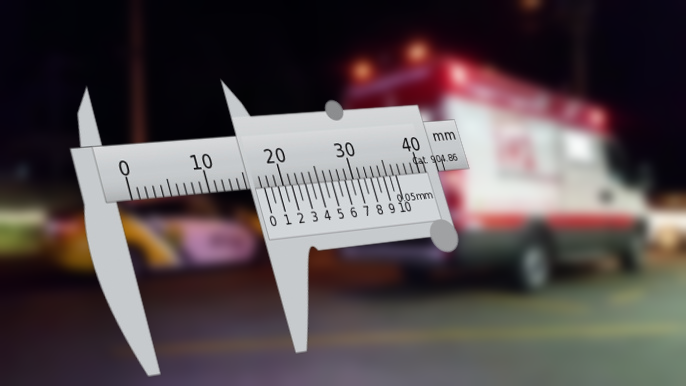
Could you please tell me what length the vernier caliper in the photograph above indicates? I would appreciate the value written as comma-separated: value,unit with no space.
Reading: 17.4,mm
